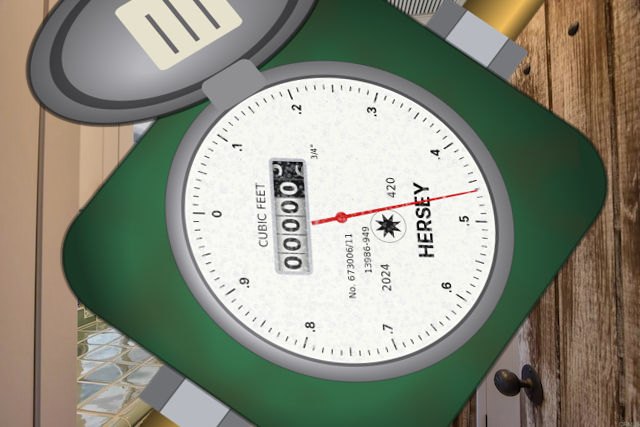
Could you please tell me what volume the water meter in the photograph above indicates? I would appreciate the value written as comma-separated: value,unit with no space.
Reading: 5.46,ft³
